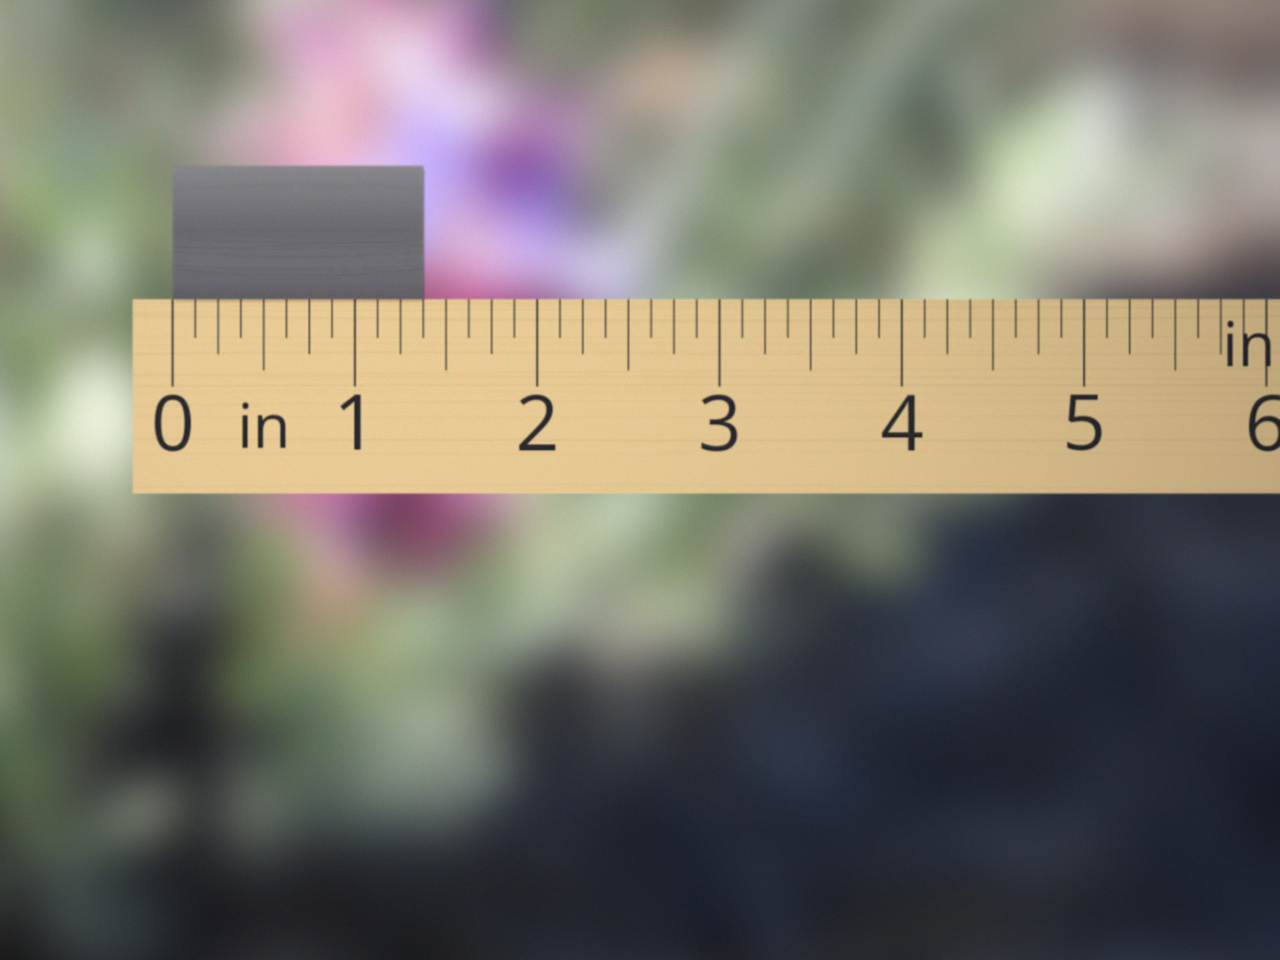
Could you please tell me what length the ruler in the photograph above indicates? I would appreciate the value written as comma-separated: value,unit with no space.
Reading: 1.375,in
